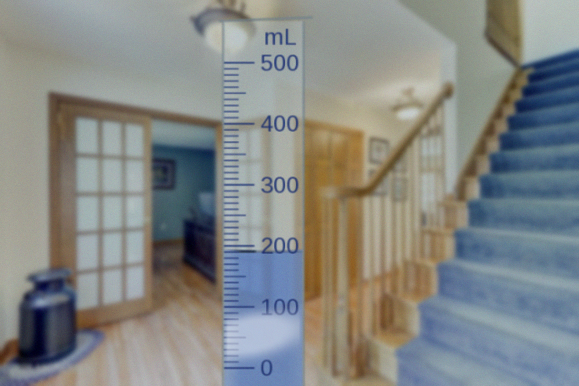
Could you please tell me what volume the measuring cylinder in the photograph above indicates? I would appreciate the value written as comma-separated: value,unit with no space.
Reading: 190,mL
